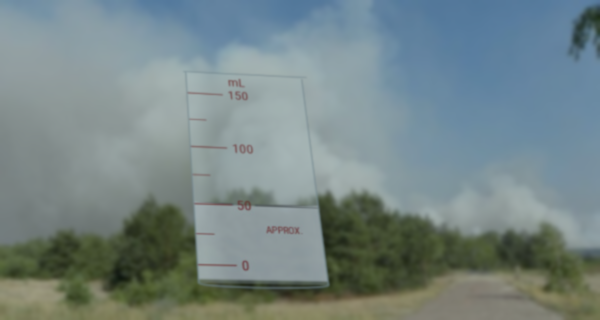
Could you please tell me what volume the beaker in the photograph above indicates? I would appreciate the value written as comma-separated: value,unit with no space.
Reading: 50,mL
